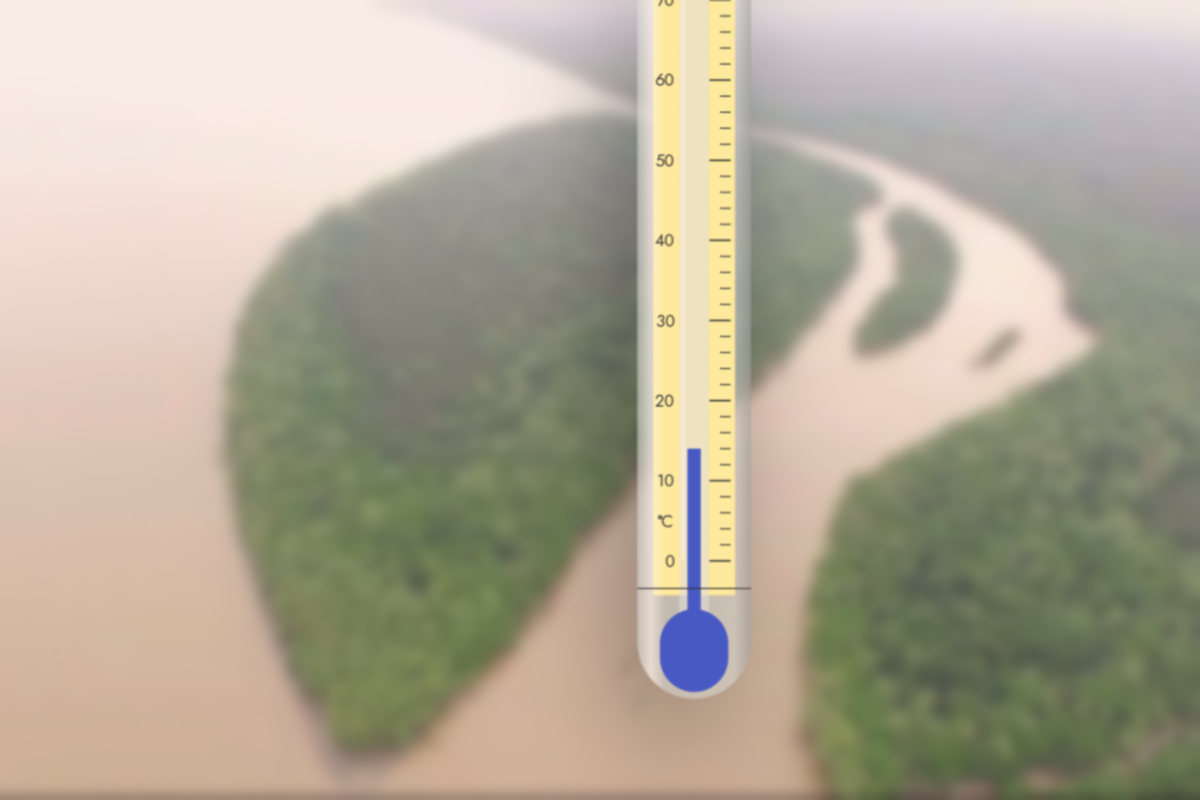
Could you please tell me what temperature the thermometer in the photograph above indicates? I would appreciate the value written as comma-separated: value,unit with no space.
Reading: 14,°C
